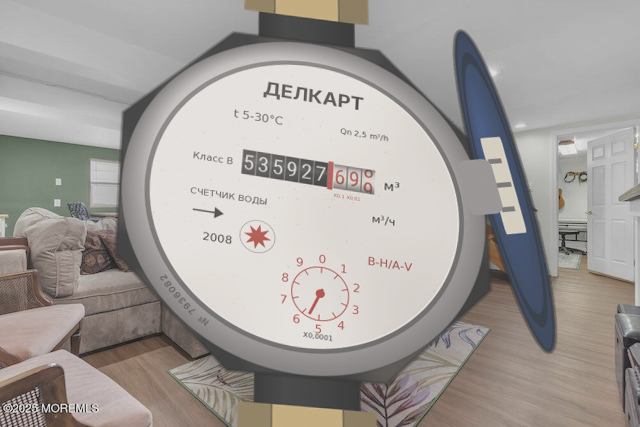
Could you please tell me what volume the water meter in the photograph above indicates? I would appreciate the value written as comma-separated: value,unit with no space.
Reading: 535927.6985,m³
